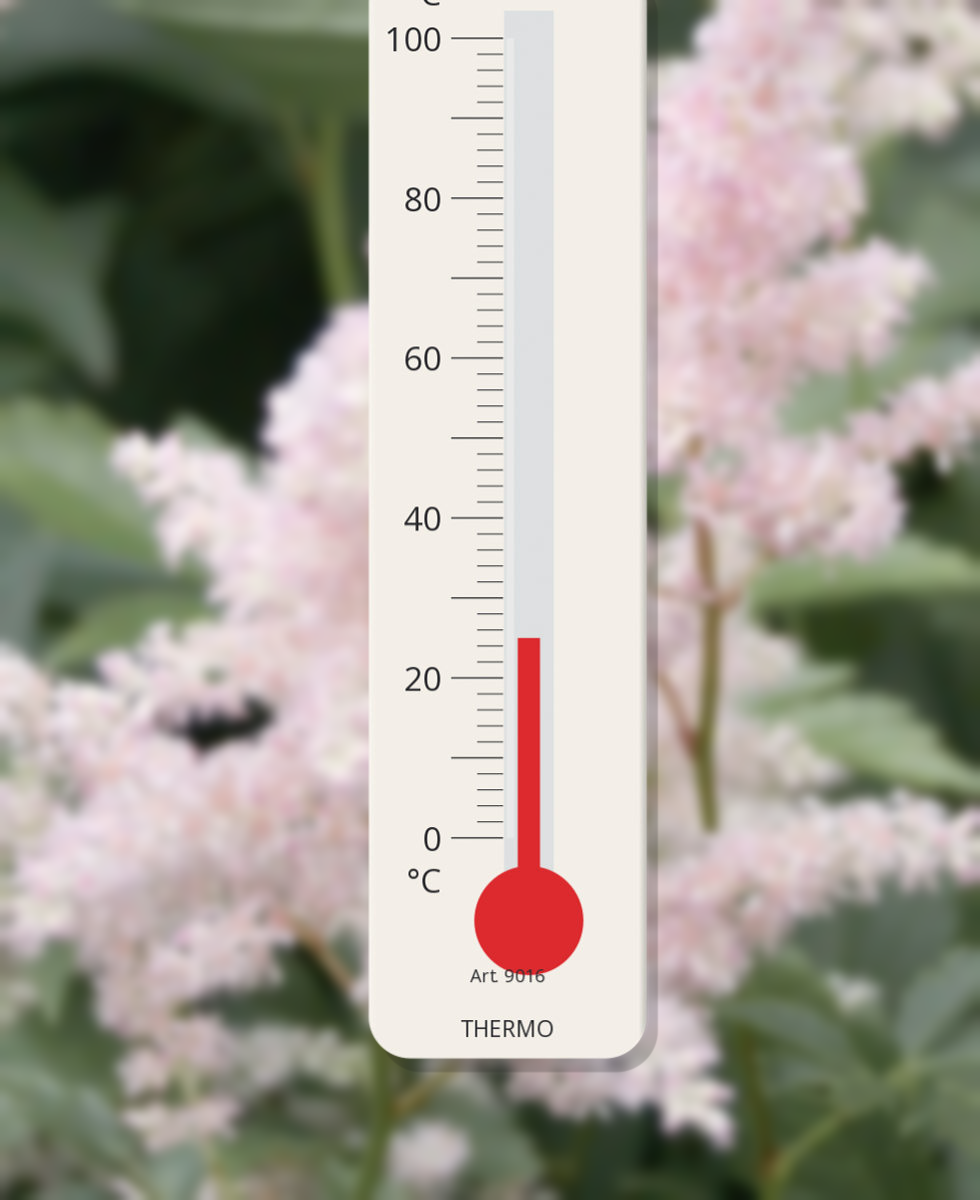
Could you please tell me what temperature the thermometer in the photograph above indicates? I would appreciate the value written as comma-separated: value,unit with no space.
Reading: 25,°C
